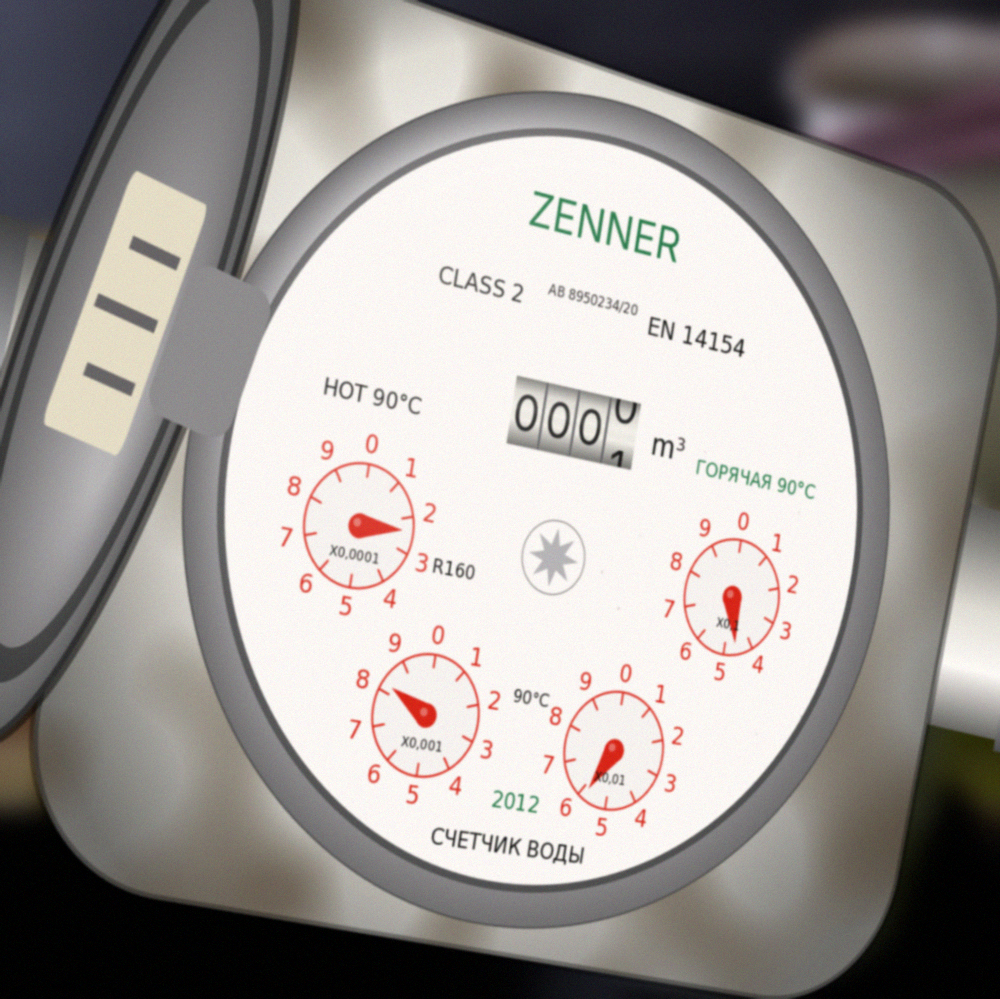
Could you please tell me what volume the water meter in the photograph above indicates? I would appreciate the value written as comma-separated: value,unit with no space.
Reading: 0.4582,m³
